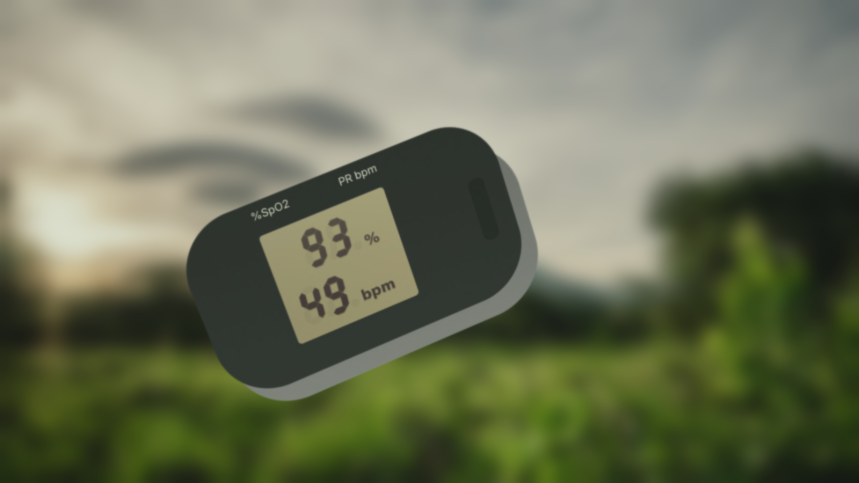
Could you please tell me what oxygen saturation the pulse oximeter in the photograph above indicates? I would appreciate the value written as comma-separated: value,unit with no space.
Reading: 93,%
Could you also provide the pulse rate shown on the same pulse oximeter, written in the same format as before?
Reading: 49,bpm
